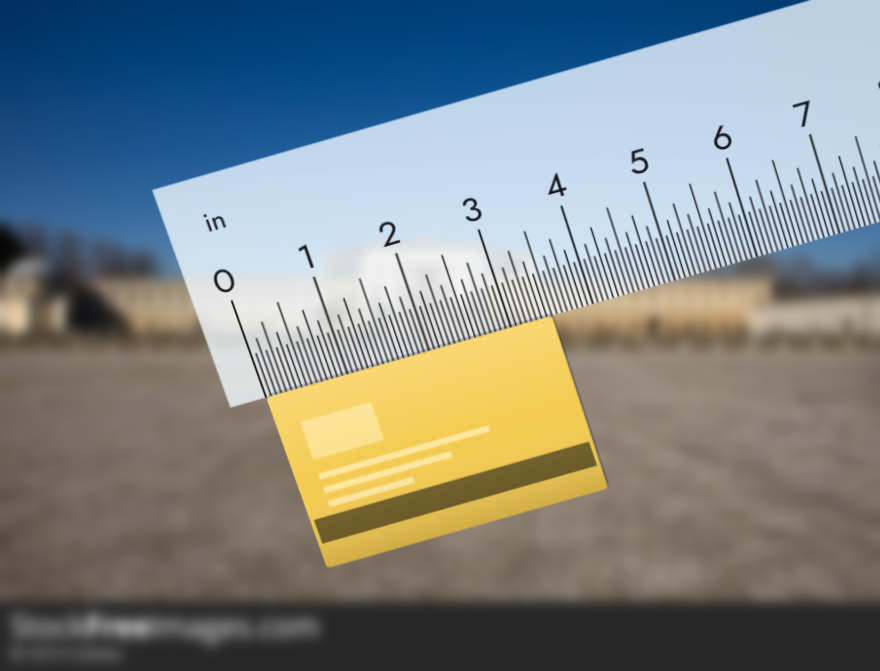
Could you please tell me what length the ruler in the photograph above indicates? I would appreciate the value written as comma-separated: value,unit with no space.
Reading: 3.5,in
